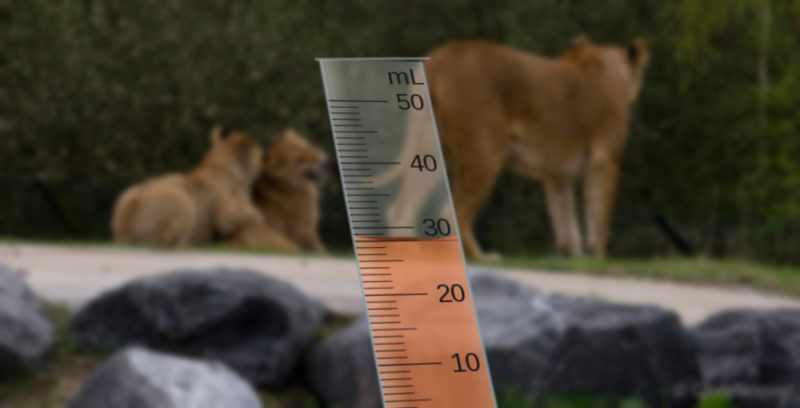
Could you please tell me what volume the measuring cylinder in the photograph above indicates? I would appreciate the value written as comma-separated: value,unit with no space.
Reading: 28,mL
